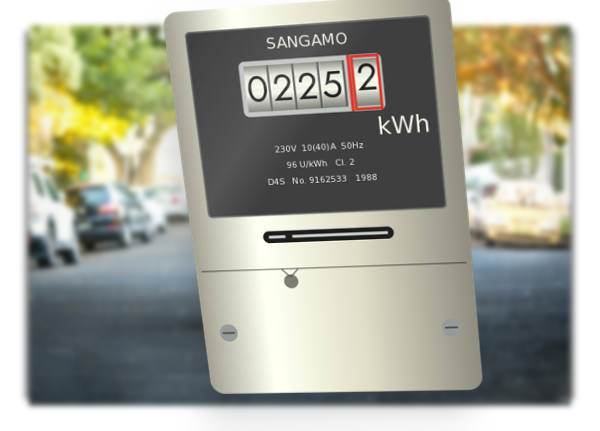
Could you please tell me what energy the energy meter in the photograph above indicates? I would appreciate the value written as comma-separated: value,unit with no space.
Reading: 225.2,kWh
